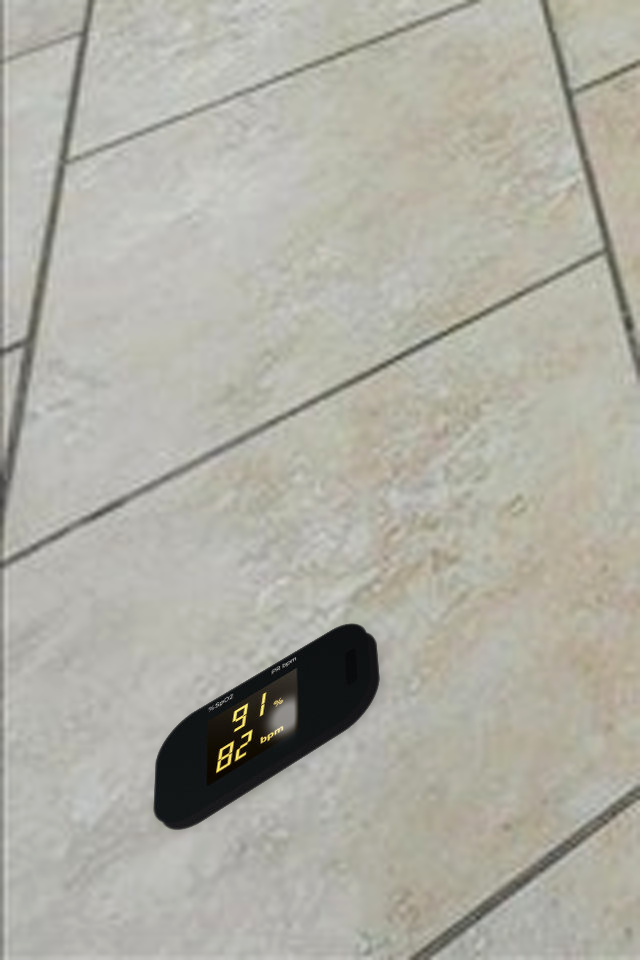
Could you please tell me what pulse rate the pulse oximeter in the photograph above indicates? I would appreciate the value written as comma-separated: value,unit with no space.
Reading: 82,bpm
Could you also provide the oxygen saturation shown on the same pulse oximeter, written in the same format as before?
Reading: 91,%
